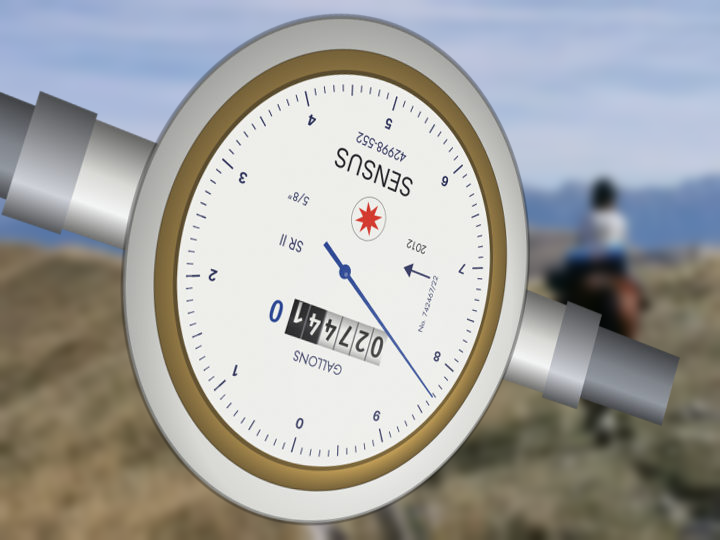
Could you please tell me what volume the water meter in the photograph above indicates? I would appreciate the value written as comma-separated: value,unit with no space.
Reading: 274408.3,gal
